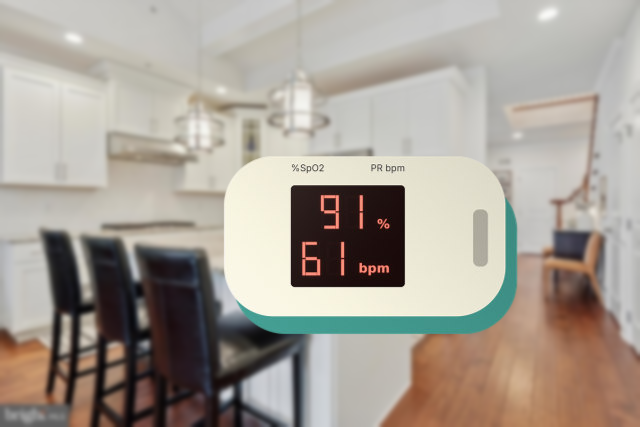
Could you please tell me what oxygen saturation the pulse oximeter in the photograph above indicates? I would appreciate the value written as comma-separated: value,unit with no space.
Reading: 91,%
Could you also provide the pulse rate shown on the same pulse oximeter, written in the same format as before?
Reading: 61,bpm
